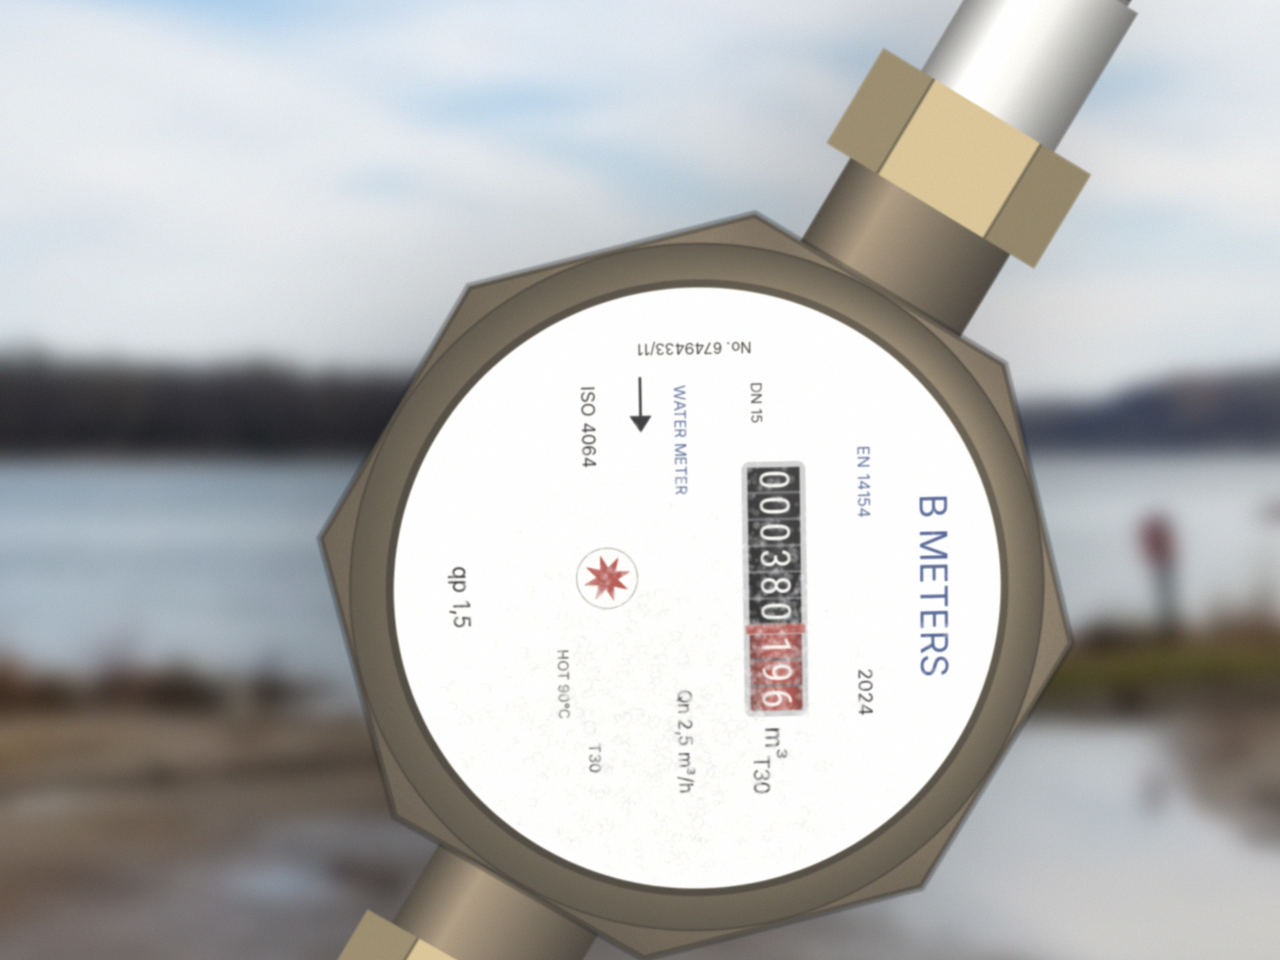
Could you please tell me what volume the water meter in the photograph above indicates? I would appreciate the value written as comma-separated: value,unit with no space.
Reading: 380.196,m³
